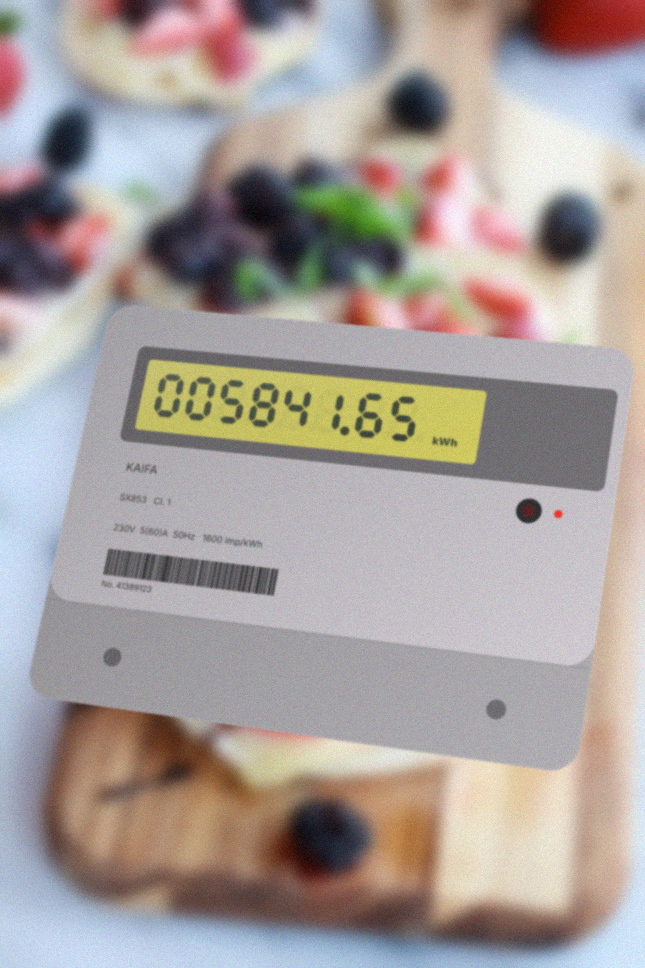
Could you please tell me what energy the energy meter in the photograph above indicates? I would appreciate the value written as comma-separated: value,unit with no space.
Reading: 5841.65,kWh
